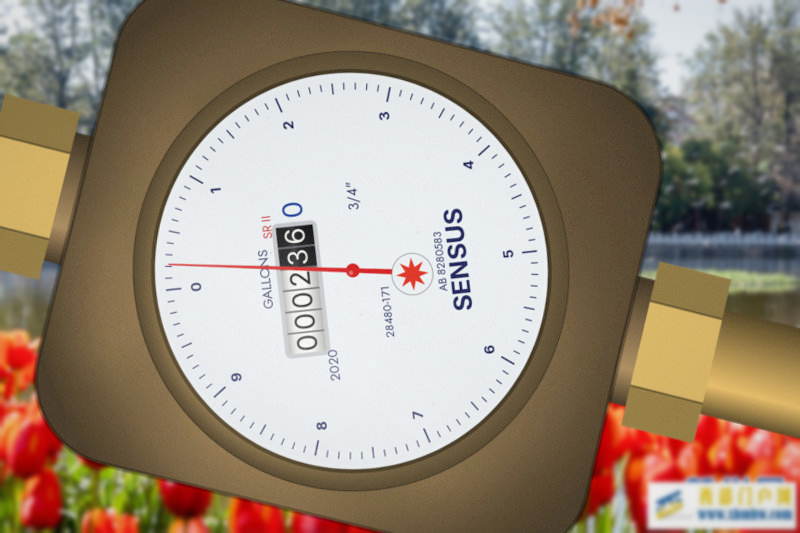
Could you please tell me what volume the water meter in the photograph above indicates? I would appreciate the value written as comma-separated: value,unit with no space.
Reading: 2360.2,gal
